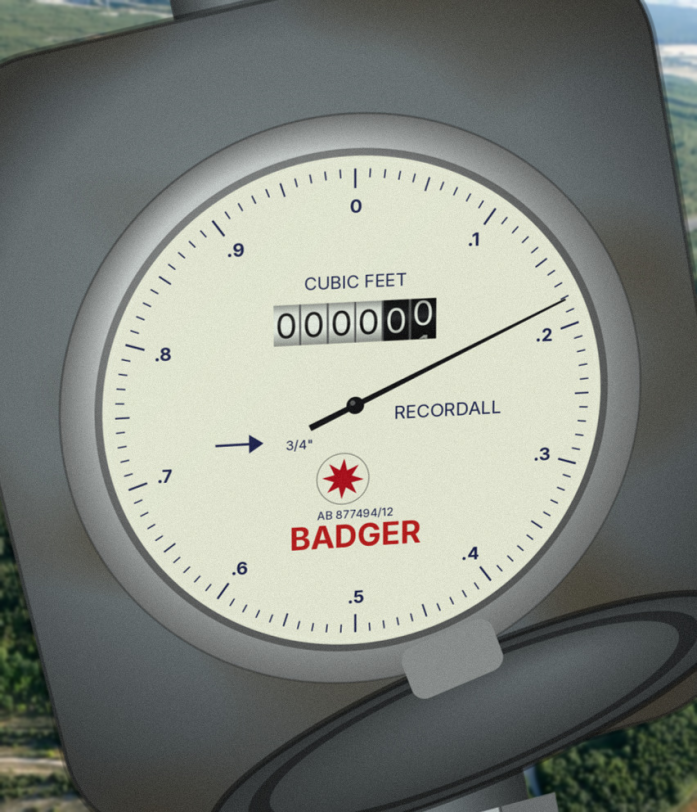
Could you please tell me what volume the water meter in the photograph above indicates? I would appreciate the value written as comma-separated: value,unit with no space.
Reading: 0.18,ft³
